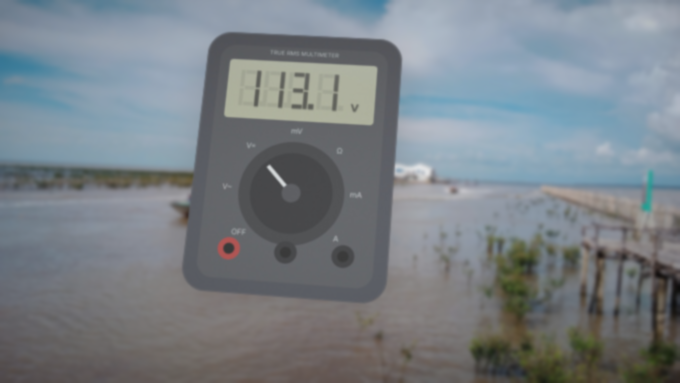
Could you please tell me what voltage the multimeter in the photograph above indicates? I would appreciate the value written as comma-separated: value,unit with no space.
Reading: 113.1,V
